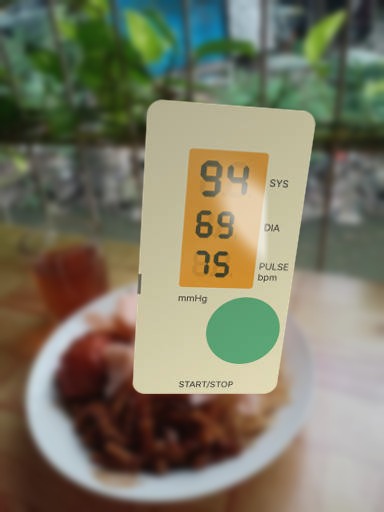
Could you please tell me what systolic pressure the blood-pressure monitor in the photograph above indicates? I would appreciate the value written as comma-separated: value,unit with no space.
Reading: 94,mmHg
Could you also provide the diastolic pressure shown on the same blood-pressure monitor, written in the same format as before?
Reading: 69,mmHg
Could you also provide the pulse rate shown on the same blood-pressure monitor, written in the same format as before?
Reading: 75,bpm
